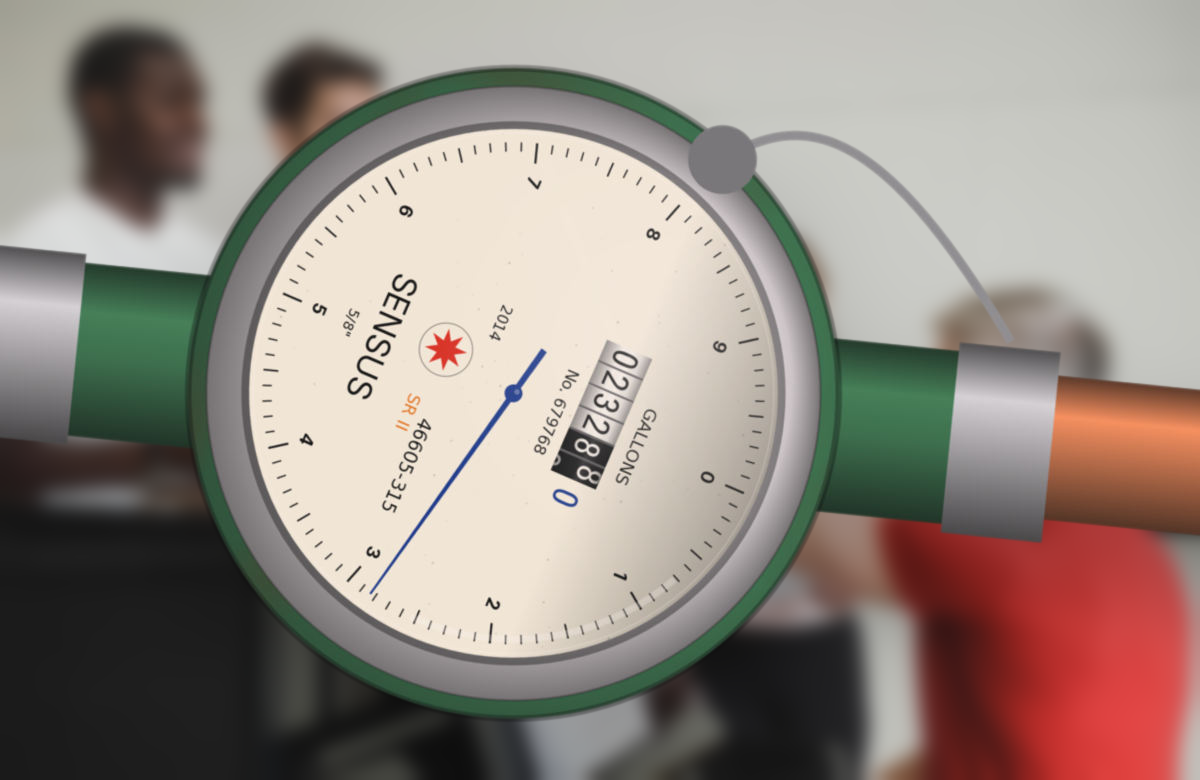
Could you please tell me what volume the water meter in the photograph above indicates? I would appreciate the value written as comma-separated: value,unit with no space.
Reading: 232882.8,gal
